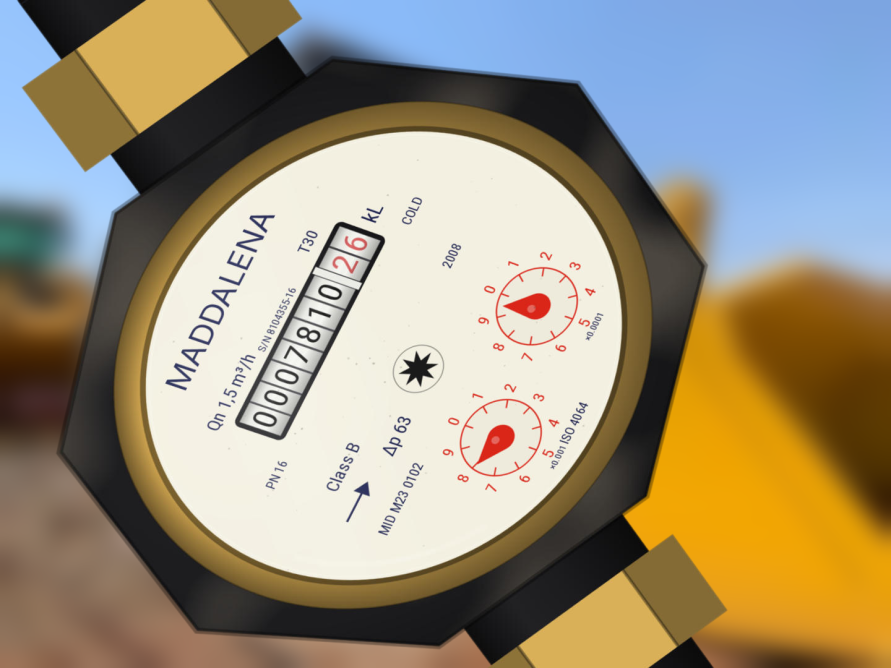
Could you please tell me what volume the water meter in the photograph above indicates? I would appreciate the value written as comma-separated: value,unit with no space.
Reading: 7810.2679,kL
